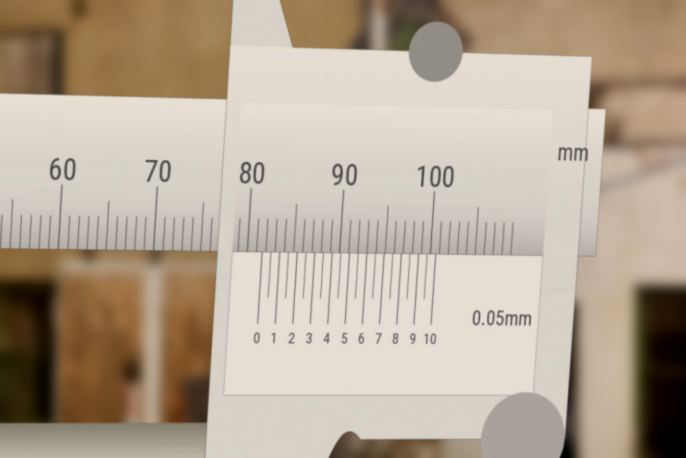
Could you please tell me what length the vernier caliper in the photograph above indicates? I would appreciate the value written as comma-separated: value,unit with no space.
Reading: 81.6,mm
